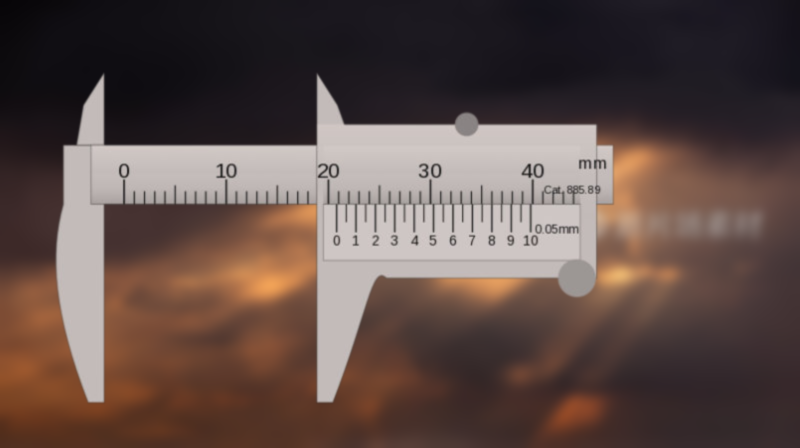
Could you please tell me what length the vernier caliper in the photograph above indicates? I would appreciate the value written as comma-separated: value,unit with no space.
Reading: 20.8,mm
